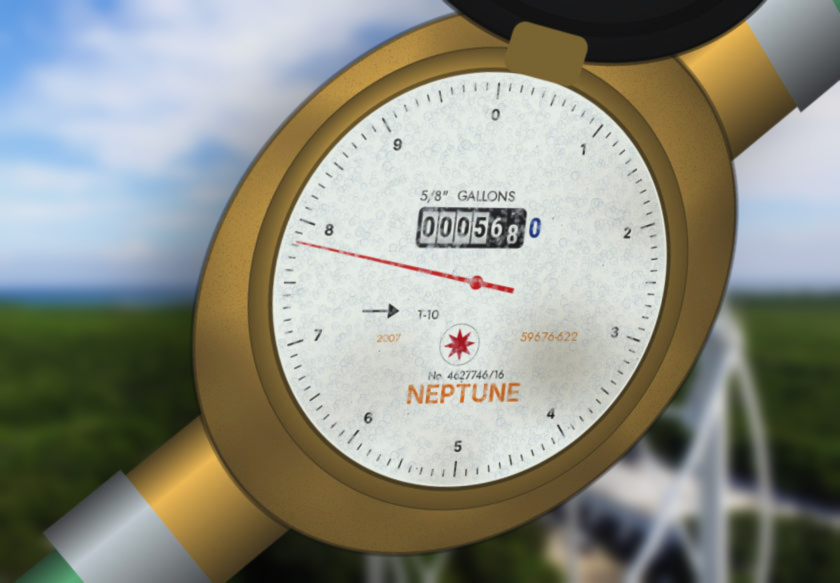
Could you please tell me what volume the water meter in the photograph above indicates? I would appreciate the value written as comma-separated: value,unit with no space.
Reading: 5677.8,gal
